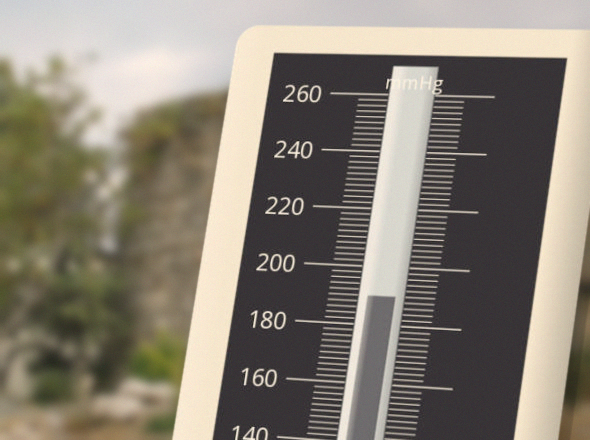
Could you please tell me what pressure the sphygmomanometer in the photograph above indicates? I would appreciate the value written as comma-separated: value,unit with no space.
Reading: 190,mmHg
